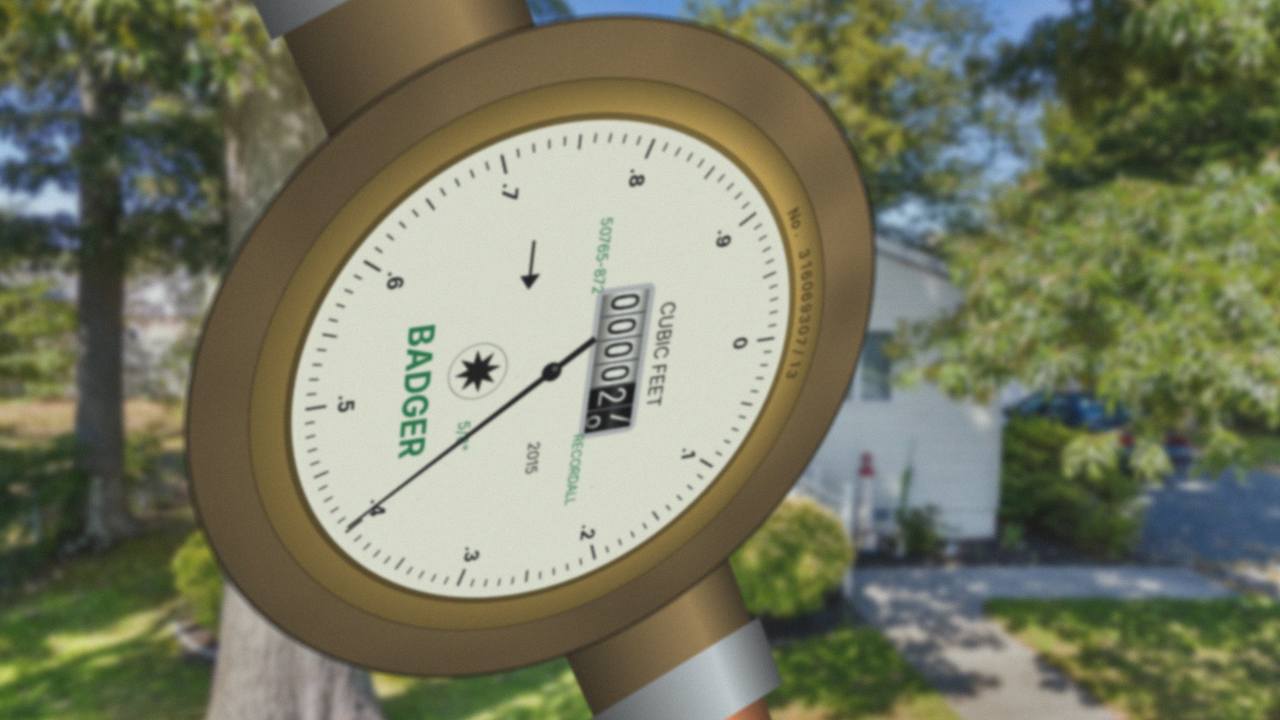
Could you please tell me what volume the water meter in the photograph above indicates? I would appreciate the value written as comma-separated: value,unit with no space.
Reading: 27.40,ft³
